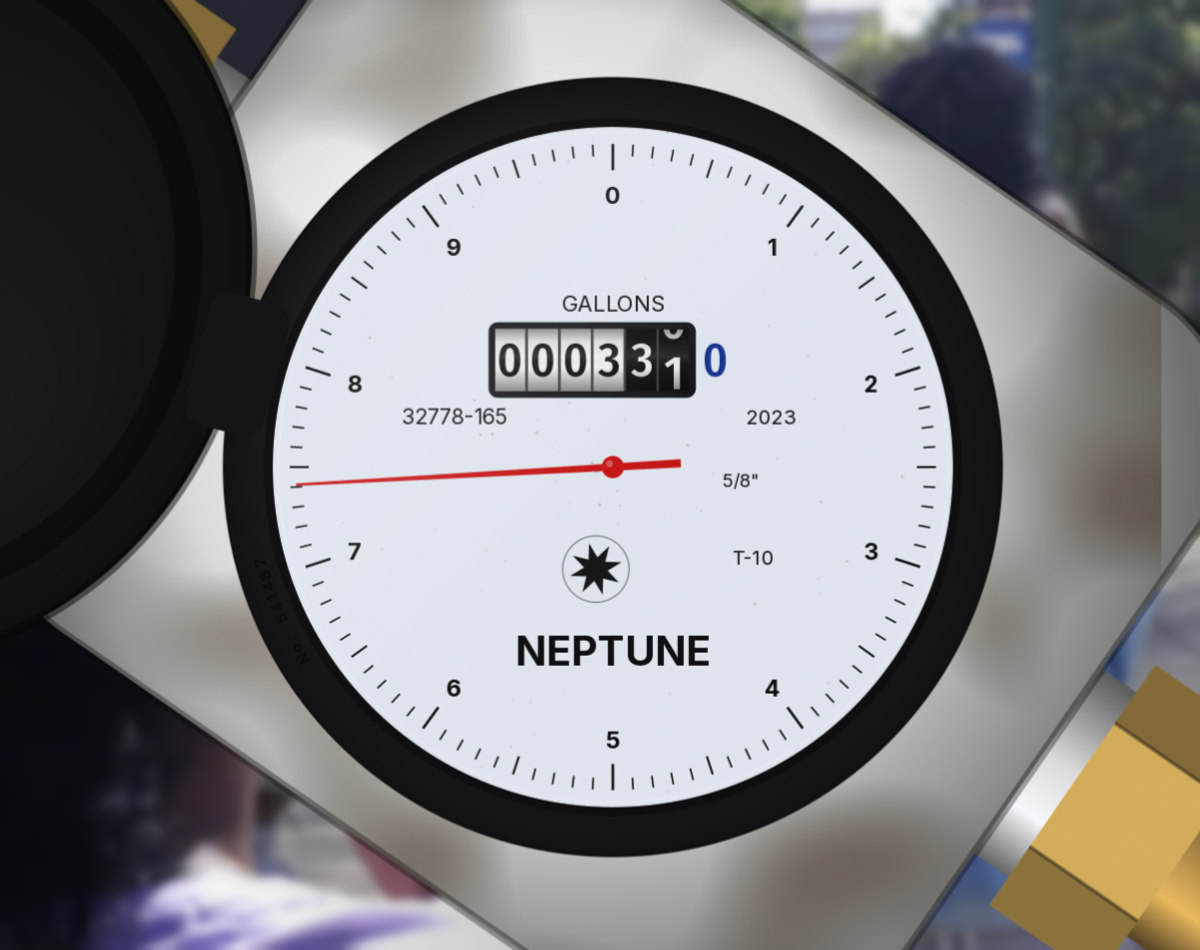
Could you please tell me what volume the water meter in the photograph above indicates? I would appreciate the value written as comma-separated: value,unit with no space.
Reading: 3307.4,gal
